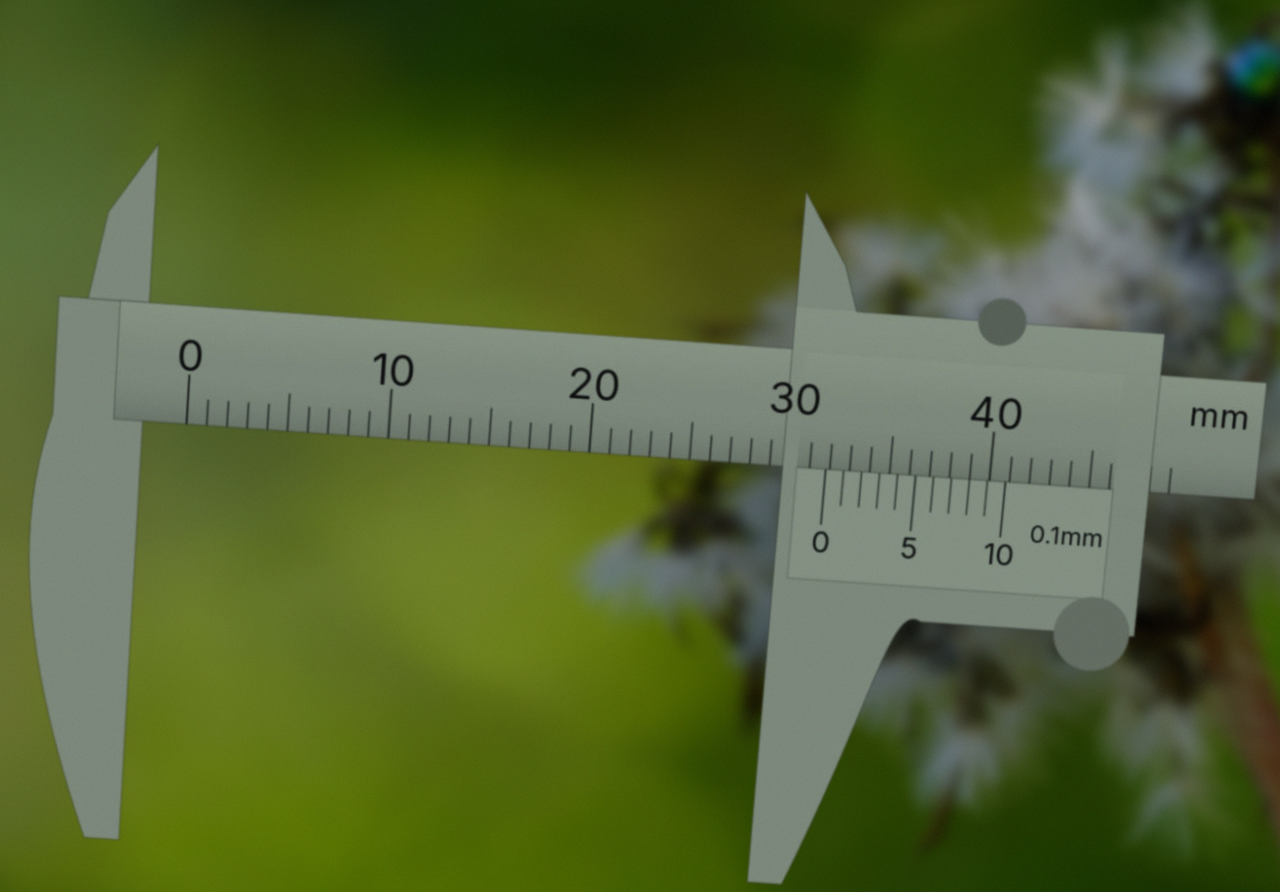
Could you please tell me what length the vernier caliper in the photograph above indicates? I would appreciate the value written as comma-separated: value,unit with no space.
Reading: 31.8,mm
